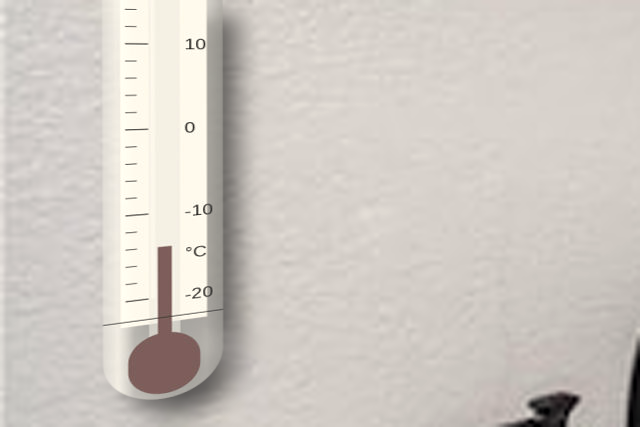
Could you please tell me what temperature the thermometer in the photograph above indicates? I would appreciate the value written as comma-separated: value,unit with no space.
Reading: -14,°C
